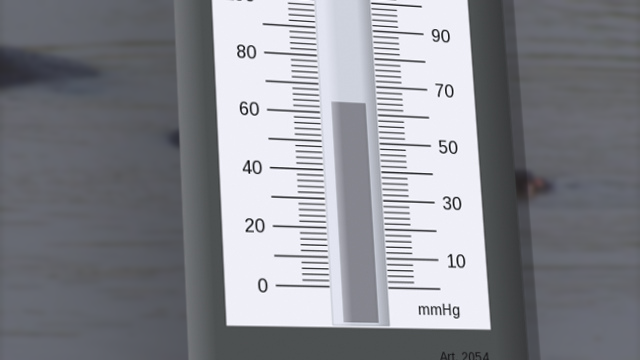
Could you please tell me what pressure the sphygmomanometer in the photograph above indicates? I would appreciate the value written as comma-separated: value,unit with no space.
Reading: 64,mmHg
